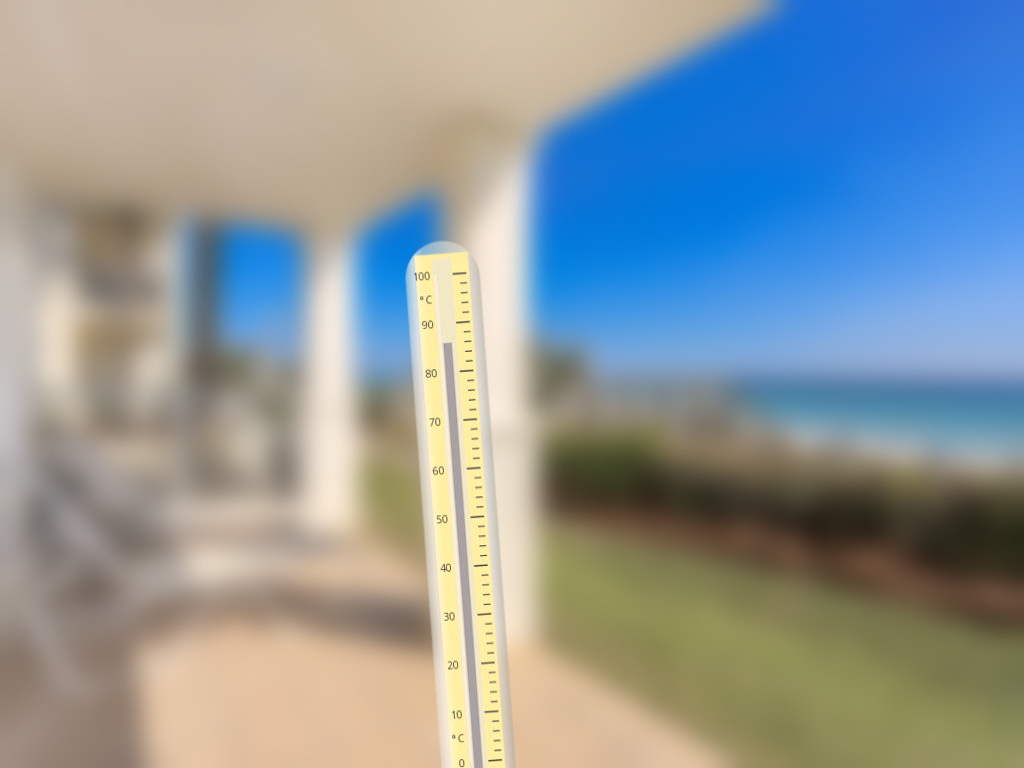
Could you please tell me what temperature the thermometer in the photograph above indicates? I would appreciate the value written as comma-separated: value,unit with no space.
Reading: 86,°C
